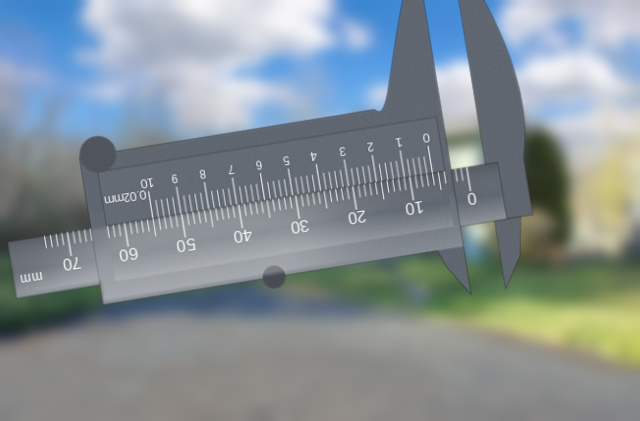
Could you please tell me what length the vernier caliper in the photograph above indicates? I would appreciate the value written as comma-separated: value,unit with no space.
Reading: 6.0,mm
